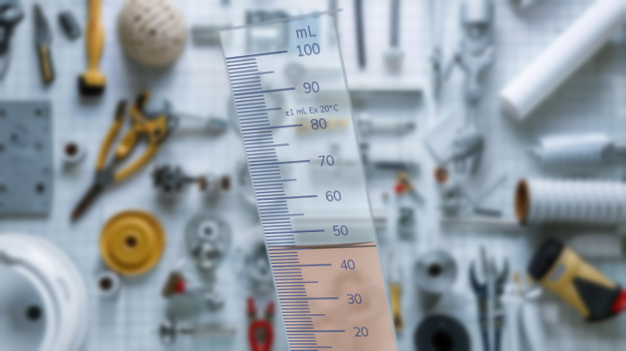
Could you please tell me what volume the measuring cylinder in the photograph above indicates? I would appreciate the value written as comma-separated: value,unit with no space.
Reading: 45,mL
